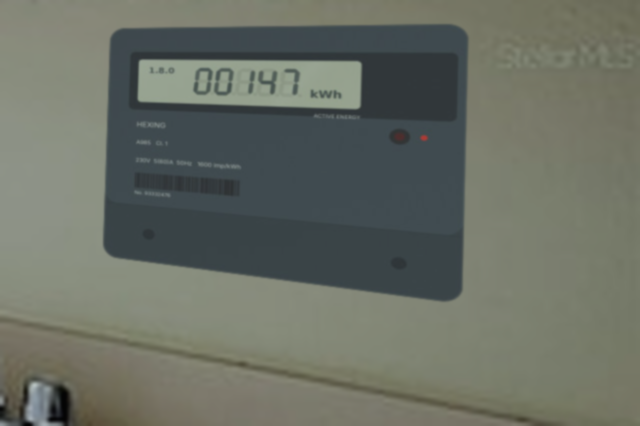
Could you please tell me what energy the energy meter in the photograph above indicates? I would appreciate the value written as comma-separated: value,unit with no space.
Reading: 147,kWh
